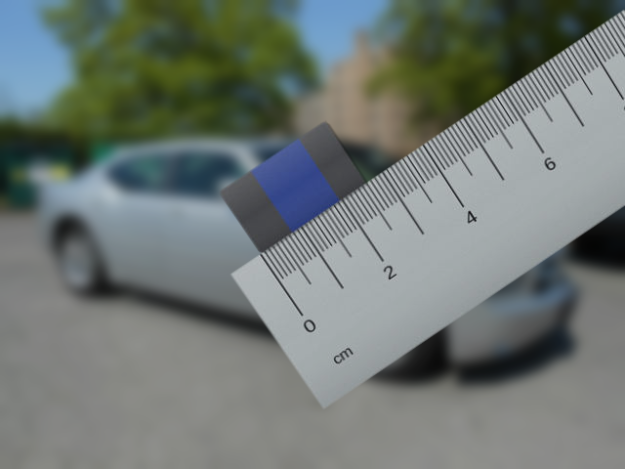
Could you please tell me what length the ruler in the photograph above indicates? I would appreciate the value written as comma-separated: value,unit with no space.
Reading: 2.6,cm
